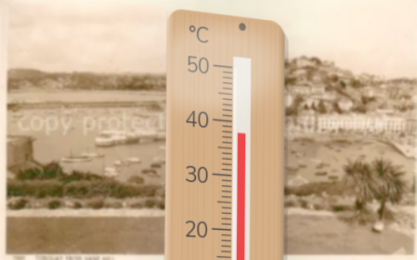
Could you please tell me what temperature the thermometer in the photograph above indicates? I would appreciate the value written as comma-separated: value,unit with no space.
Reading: 38,°C
